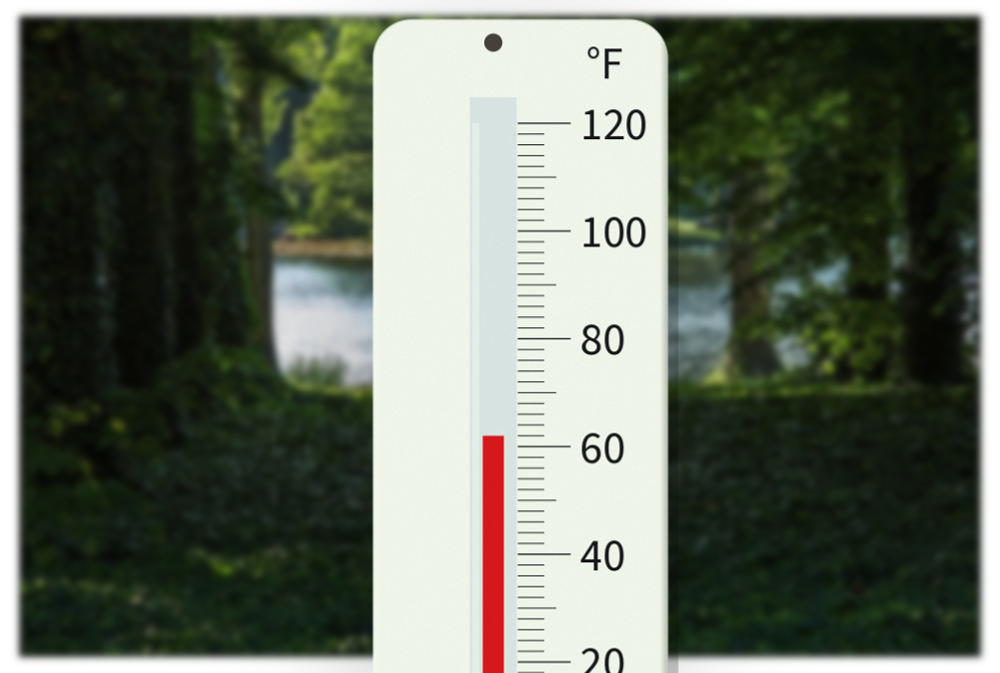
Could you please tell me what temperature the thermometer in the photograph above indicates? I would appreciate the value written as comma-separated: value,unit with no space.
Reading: 62,°F
